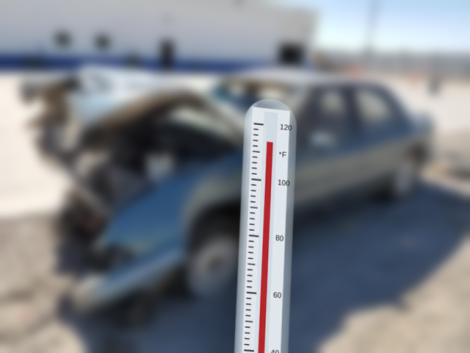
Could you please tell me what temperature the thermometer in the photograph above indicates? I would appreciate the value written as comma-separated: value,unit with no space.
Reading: 114,°F
